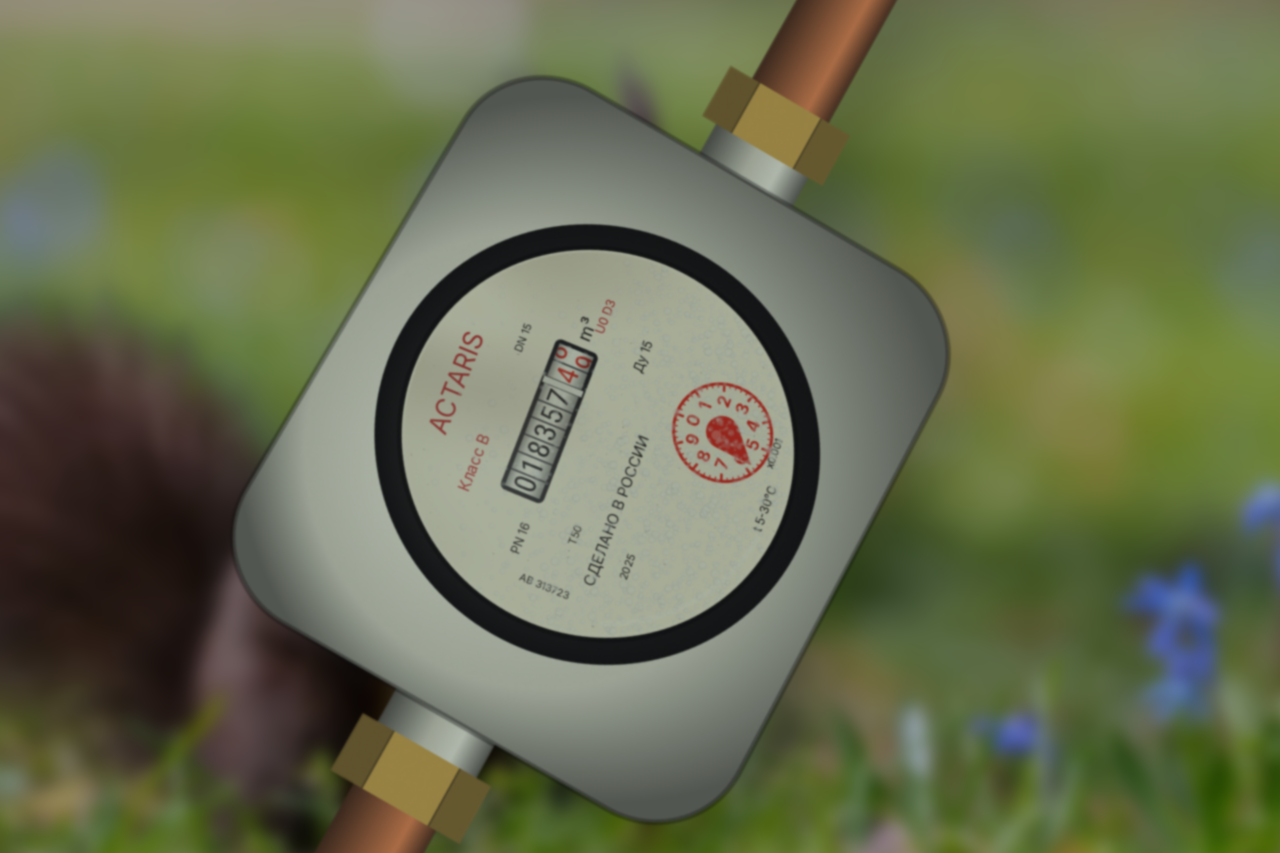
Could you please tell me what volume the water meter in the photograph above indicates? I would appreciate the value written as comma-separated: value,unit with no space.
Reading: 18357.485,m³
